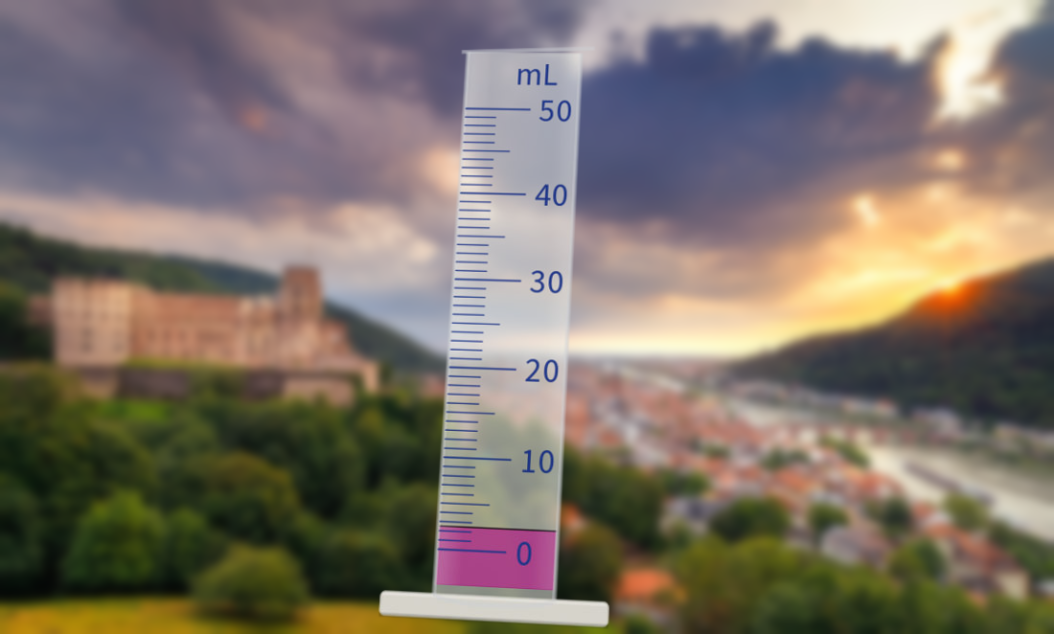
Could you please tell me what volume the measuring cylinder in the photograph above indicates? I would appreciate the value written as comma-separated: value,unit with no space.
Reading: 2.5,mL
